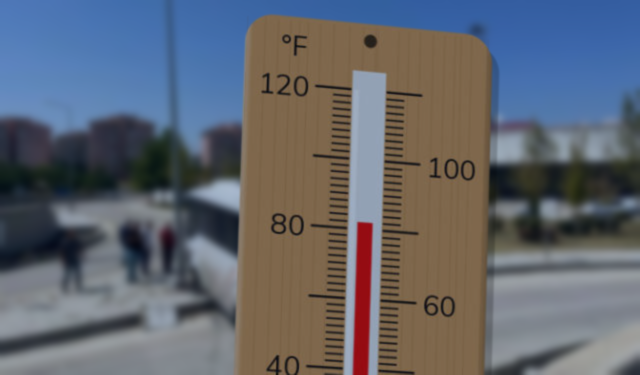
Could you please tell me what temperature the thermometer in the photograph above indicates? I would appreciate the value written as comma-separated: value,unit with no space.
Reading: 82,°F
